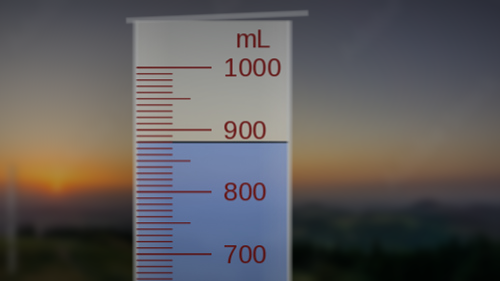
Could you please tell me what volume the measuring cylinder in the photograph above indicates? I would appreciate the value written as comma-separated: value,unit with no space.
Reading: 880,mL
